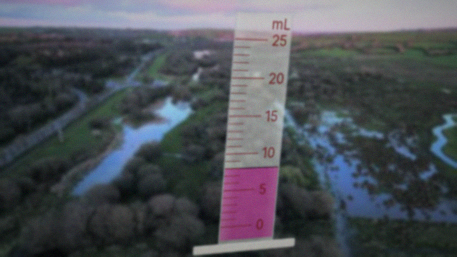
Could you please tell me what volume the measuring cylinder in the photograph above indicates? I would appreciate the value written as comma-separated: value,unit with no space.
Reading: 8,mL
